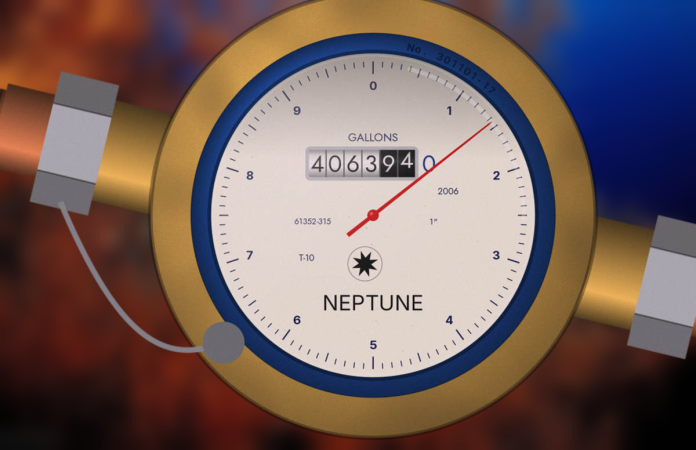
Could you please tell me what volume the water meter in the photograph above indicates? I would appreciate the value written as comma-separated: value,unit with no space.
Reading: 4063941.4,gal
